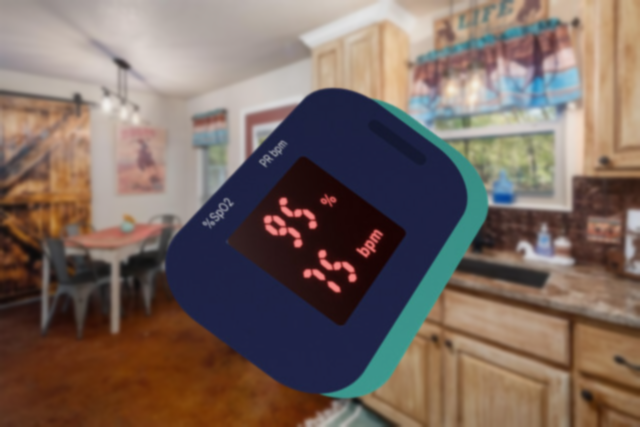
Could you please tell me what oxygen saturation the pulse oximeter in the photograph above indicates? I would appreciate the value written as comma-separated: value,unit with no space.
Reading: 95,%
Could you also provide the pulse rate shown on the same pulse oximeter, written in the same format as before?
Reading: 75,bpm
